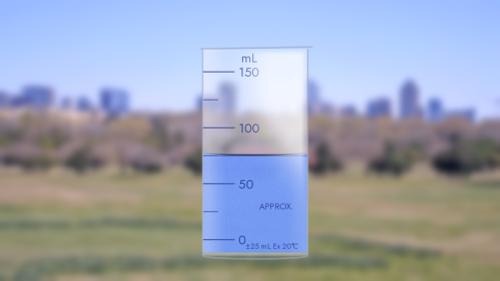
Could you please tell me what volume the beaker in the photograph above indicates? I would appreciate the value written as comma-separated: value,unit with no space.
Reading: 75,mL
